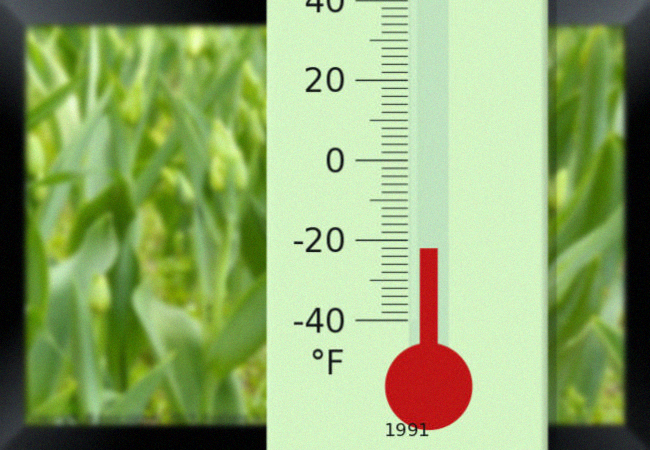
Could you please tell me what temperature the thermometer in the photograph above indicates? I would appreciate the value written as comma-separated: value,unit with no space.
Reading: -22,°F
